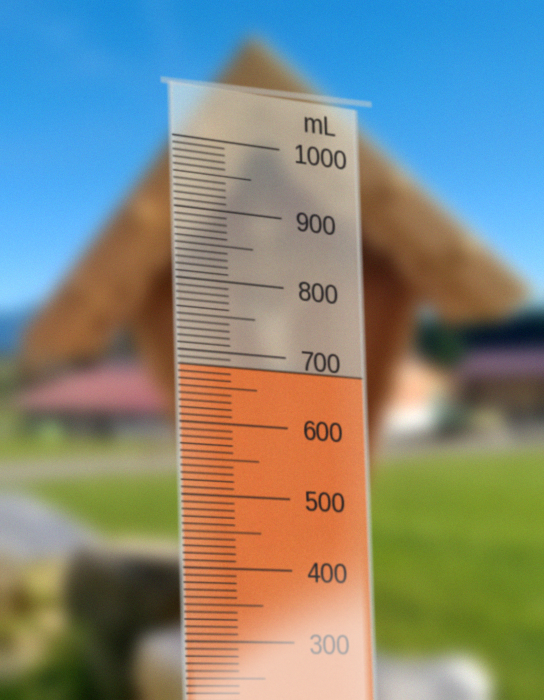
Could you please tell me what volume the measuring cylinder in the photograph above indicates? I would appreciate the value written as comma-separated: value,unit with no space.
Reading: 680,mL
